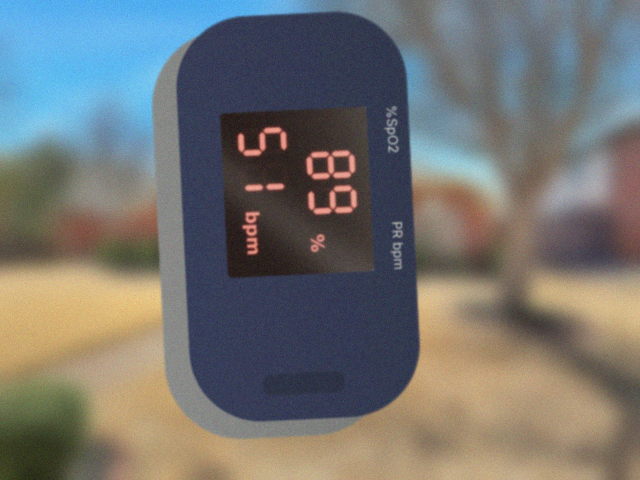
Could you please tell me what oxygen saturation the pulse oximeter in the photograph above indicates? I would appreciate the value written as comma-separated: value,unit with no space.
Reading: 89,%
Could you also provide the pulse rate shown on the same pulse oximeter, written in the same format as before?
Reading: 51,bpm
